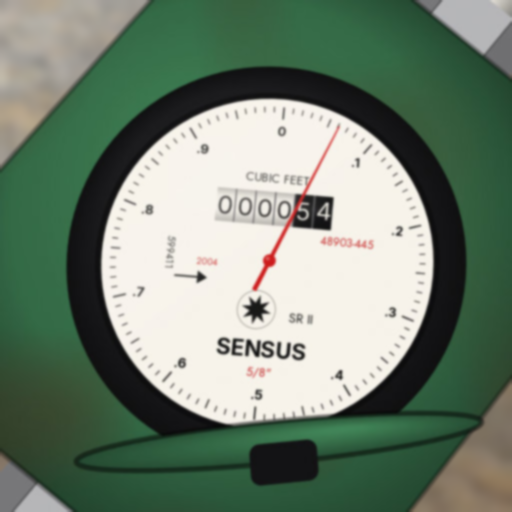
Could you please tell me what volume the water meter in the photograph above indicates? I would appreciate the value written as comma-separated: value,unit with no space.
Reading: 54.06,ft³
